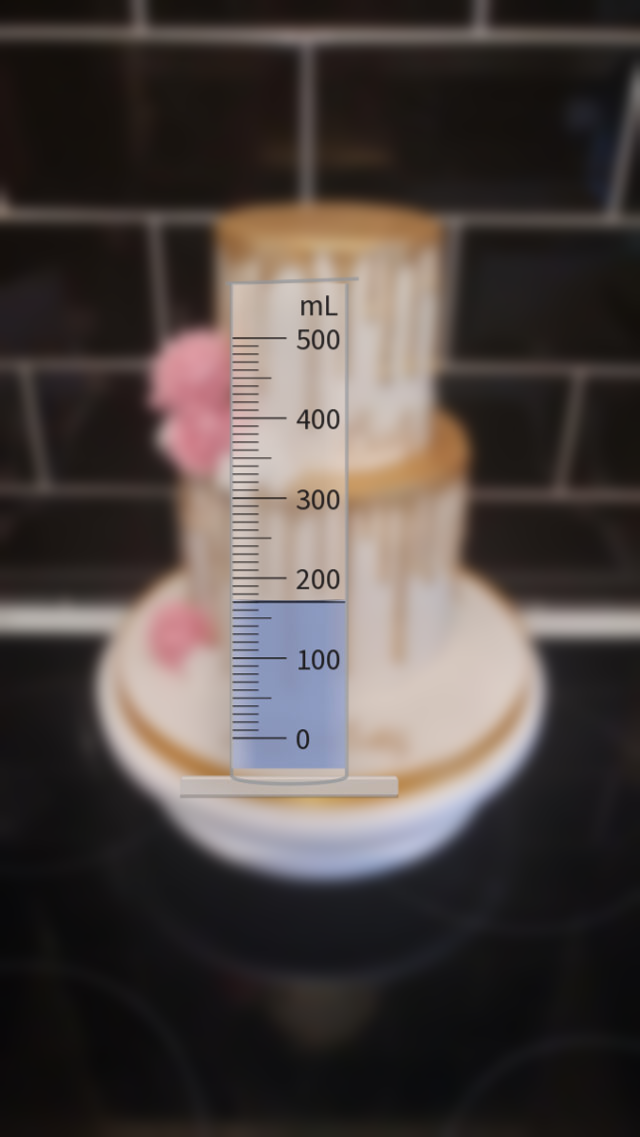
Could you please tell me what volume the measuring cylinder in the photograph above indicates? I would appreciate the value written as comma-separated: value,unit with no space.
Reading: 170,mL
